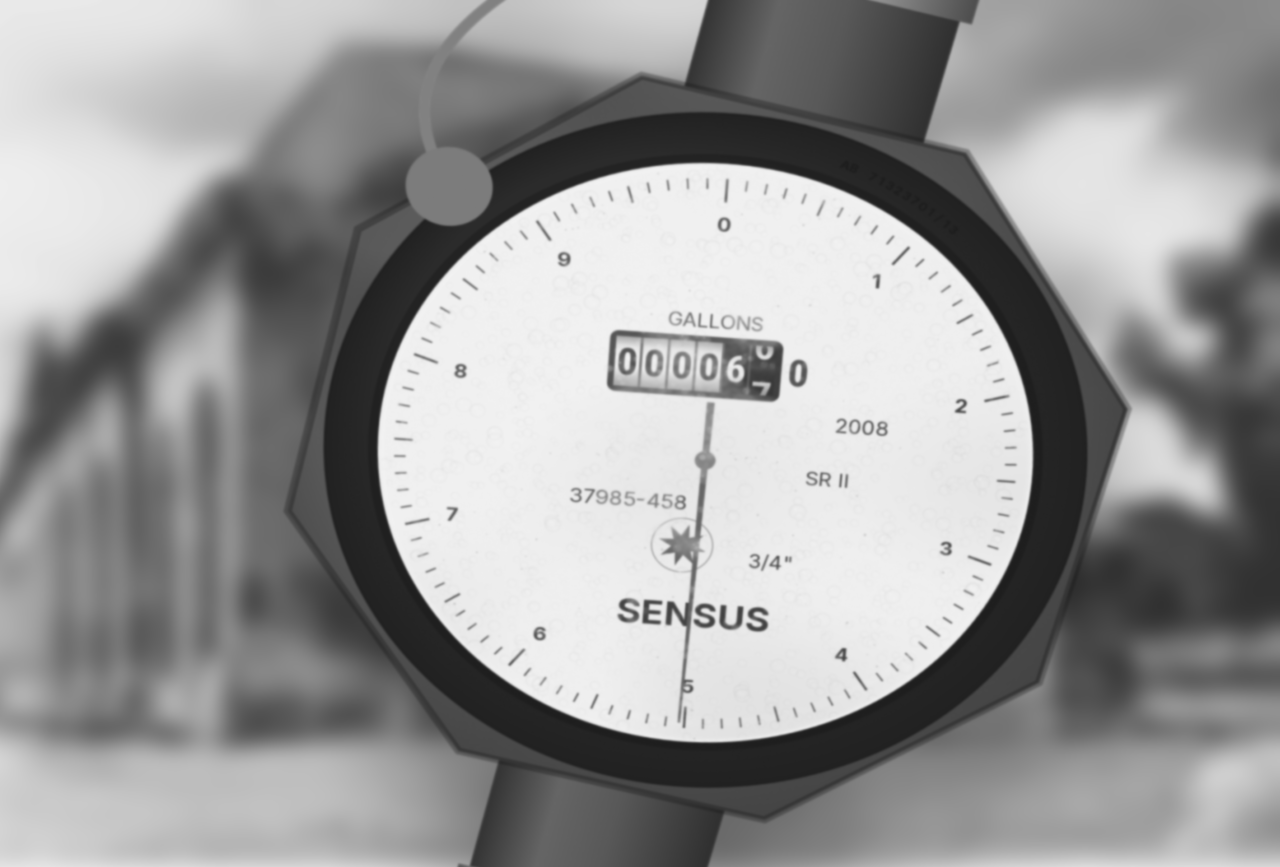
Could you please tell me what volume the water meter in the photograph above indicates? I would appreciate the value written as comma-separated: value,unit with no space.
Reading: 665.0,gal
